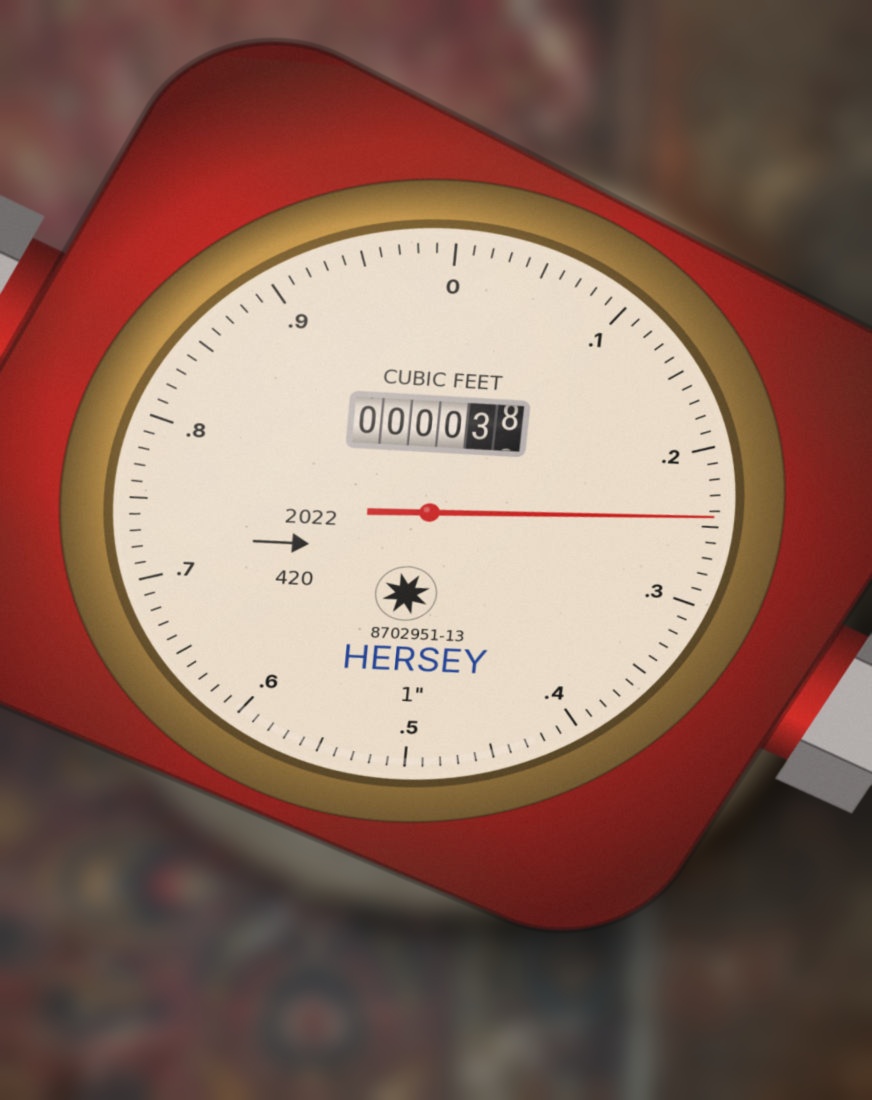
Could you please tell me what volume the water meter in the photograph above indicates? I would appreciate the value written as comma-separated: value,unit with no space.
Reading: 38.24,ft³
